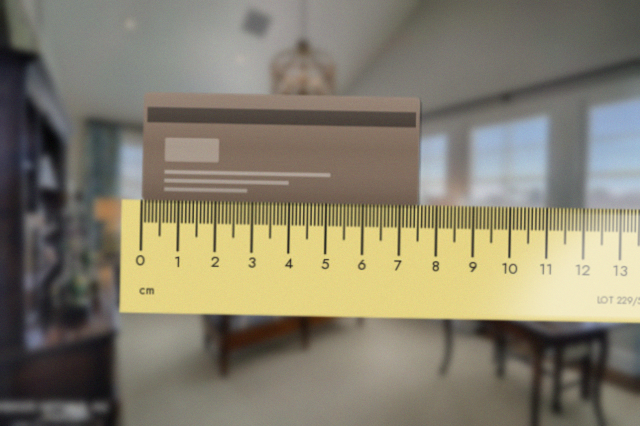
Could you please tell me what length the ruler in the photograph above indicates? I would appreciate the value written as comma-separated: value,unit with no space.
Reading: 7.5,cm
